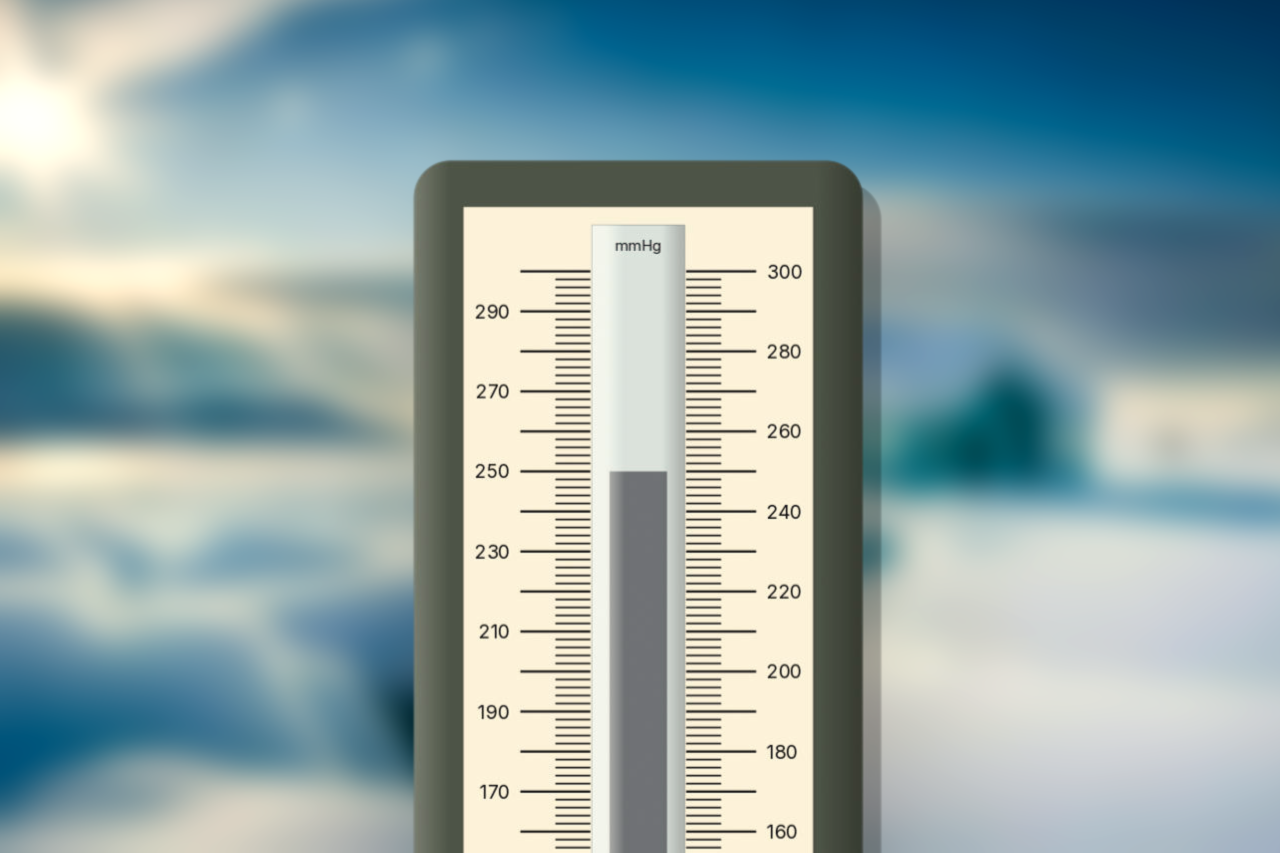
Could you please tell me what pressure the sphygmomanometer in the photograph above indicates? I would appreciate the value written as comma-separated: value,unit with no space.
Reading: 250,mmHg
